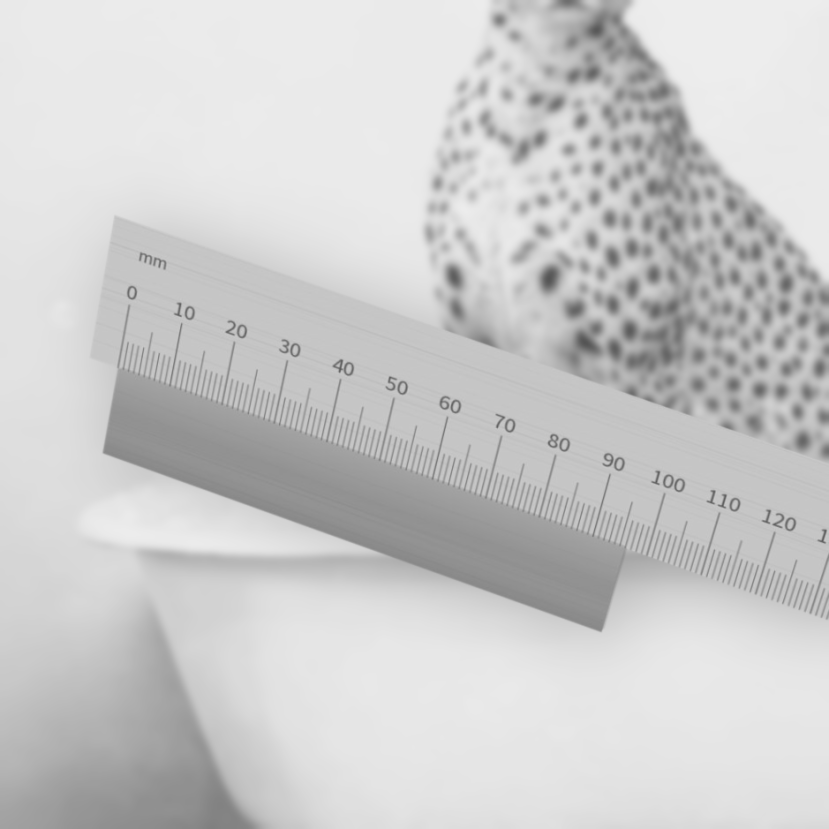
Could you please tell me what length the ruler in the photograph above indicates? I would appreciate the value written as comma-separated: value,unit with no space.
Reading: 96,mm
